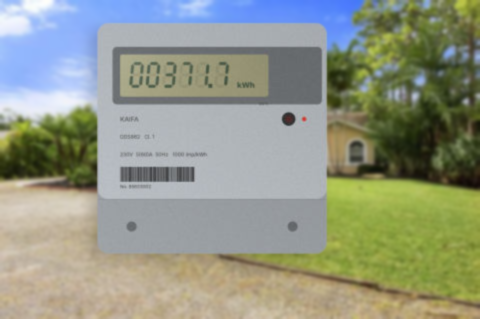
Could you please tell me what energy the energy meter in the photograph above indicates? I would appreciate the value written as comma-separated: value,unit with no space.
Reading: 371.7,kWh
